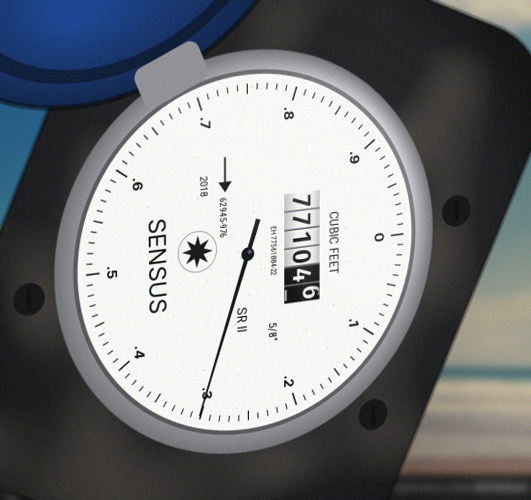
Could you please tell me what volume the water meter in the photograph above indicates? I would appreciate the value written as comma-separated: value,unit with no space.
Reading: 771046.30,ft³
